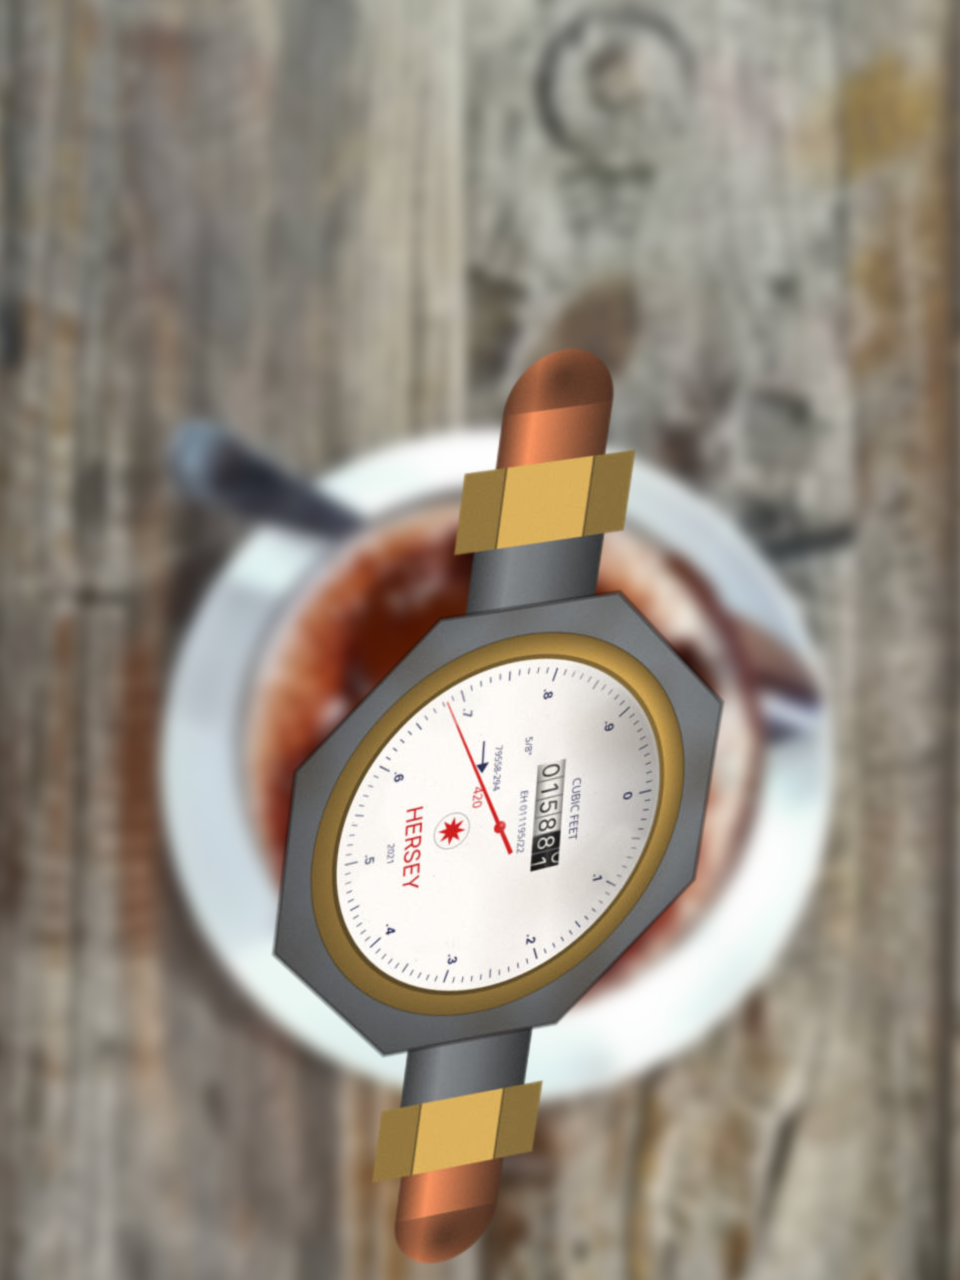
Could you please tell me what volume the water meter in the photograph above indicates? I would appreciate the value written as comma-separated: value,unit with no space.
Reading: 15880.68,ft³
